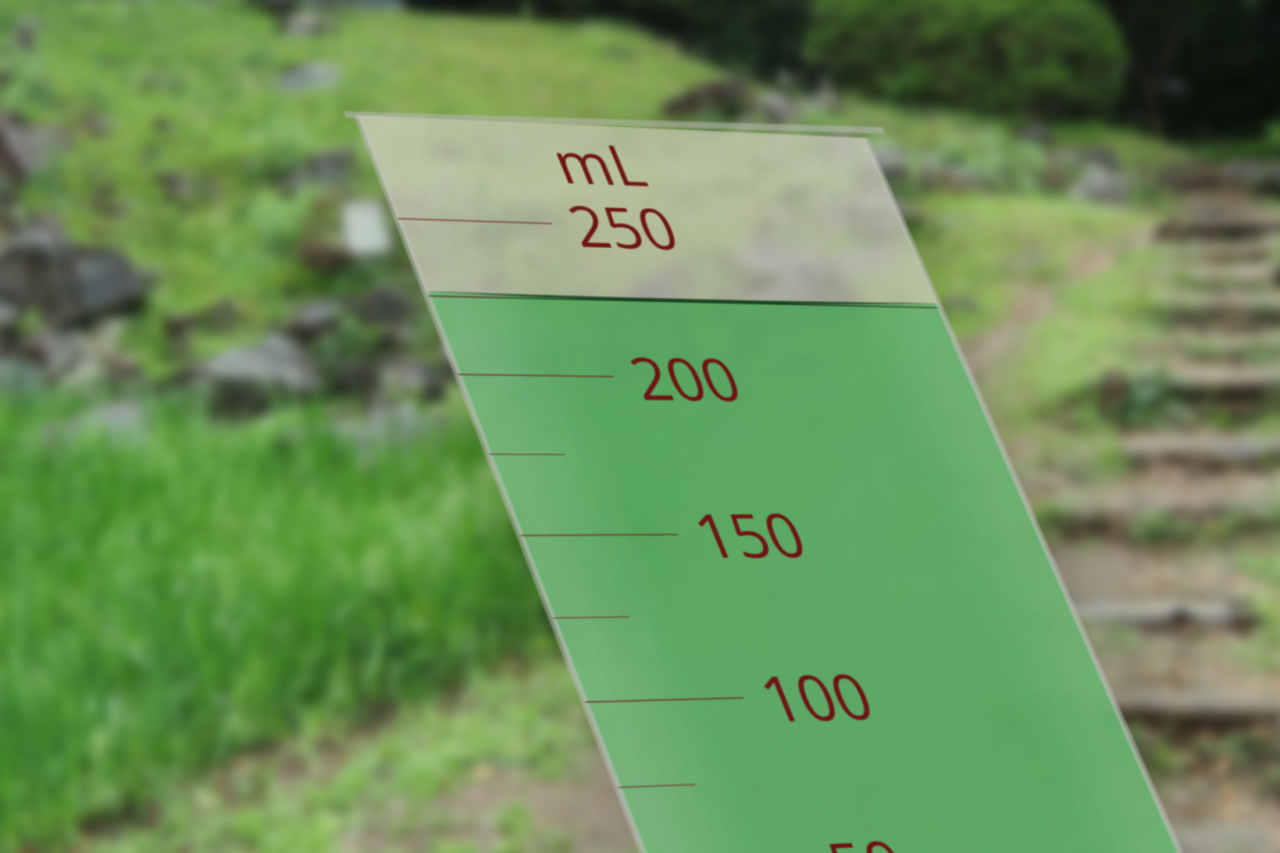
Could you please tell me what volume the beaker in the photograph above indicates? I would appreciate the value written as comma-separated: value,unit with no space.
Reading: 225,mL
